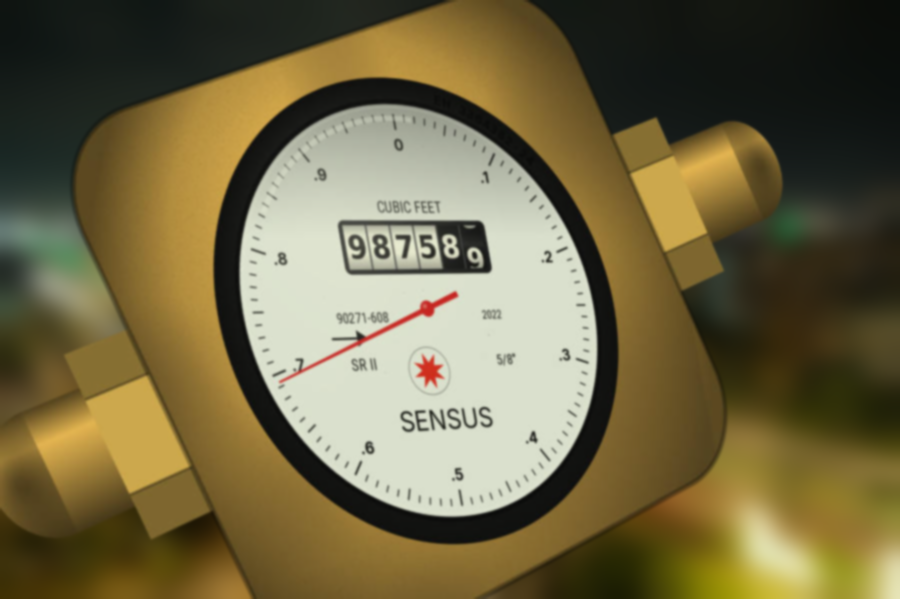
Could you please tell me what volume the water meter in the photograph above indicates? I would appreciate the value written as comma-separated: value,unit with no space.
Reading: 987588.69,ft³
